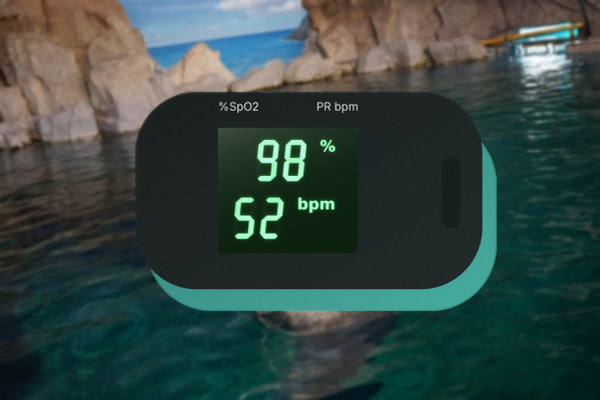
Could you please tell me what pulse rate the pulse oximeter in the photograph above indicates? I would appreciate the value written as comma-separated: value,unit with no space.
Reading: 52,bpm
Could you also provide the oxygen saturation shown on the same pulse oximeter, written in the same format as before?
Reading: 98,%
